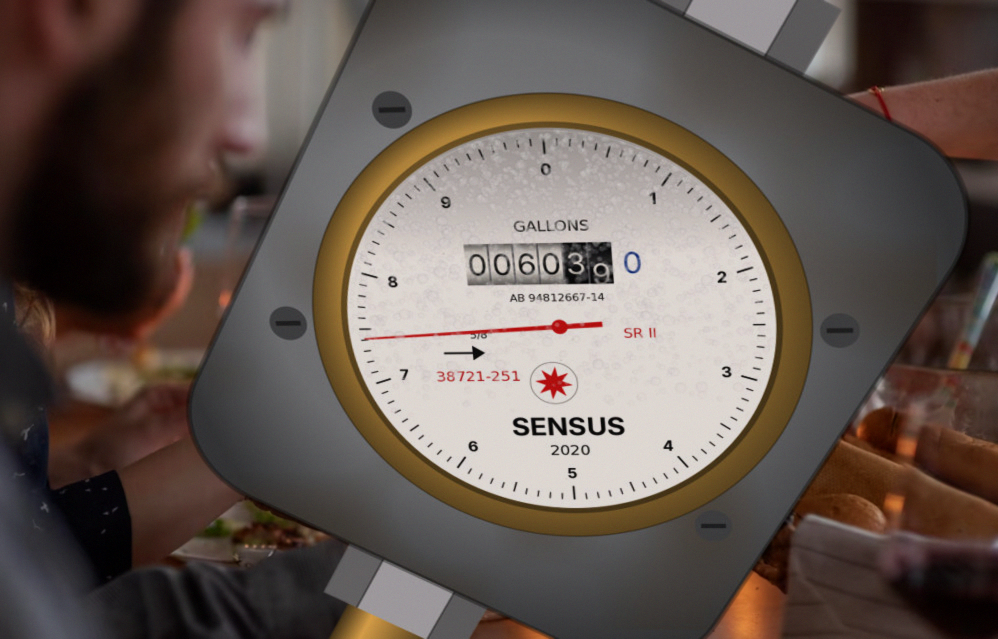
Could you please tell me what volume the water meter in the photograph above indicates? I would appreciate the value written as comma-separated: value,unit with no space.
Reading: 60387.4,gal
